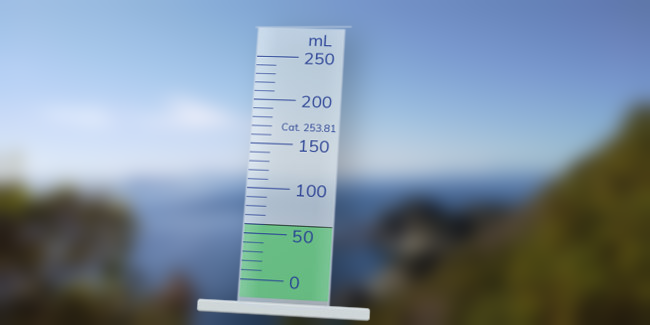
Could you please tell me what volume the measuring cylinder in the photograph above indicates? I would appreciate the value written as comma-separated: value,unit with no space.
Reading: 60,mL
